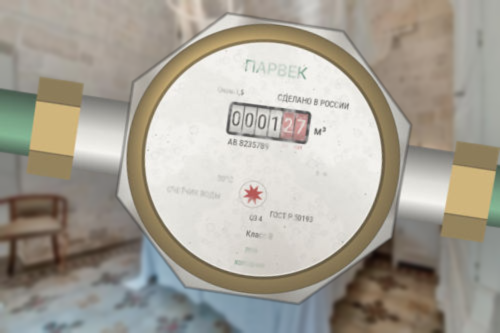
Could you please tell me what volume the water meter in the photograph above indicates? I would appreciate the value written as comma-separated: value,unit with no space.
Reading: 1.27,m³
